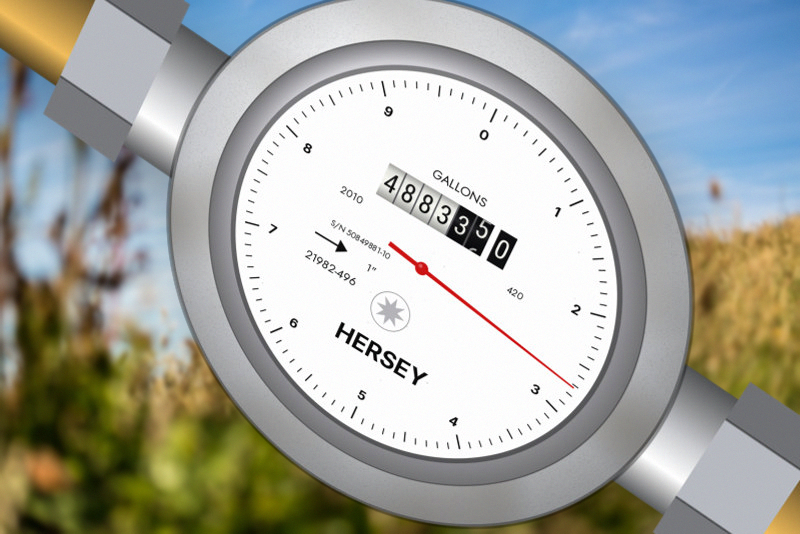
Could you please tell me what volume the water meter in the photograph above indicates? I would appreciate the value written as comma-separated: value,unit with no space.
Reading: 4883352.7,gal
